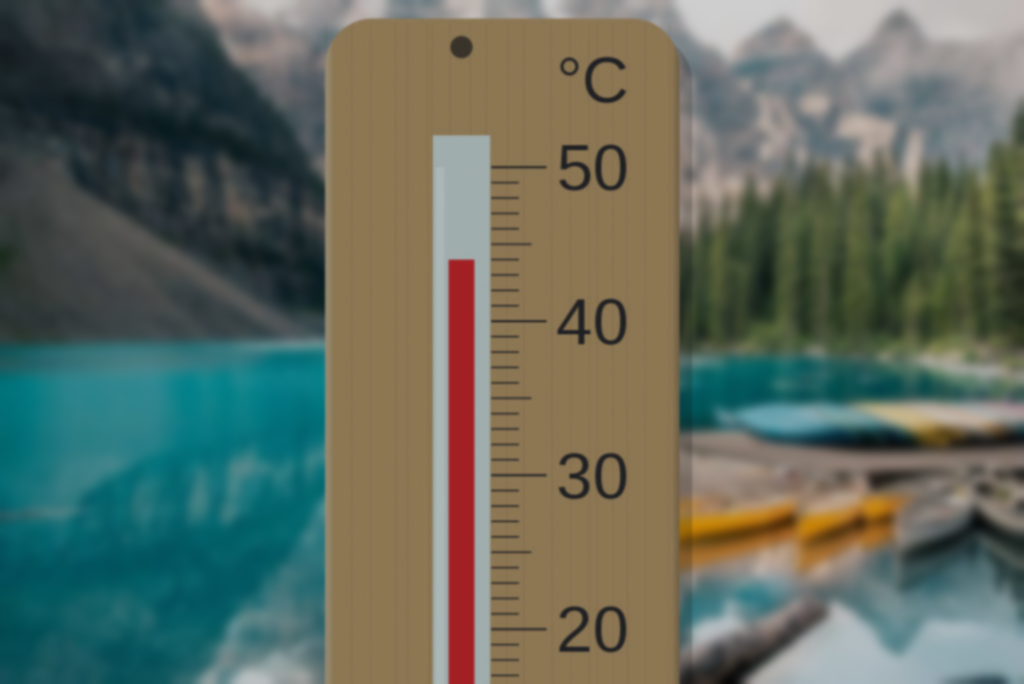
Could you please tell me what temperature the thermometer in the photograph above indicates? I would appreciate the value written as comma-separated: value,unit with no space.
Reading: 44,°C
